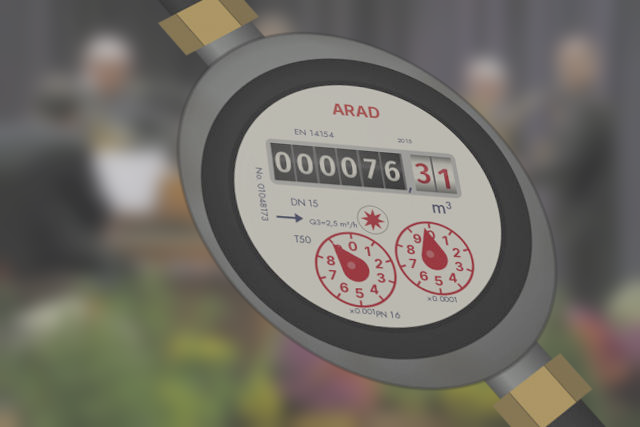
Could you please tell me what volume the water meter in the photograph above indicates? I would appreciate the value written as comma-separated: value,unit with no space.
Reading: 76.3089,m³
